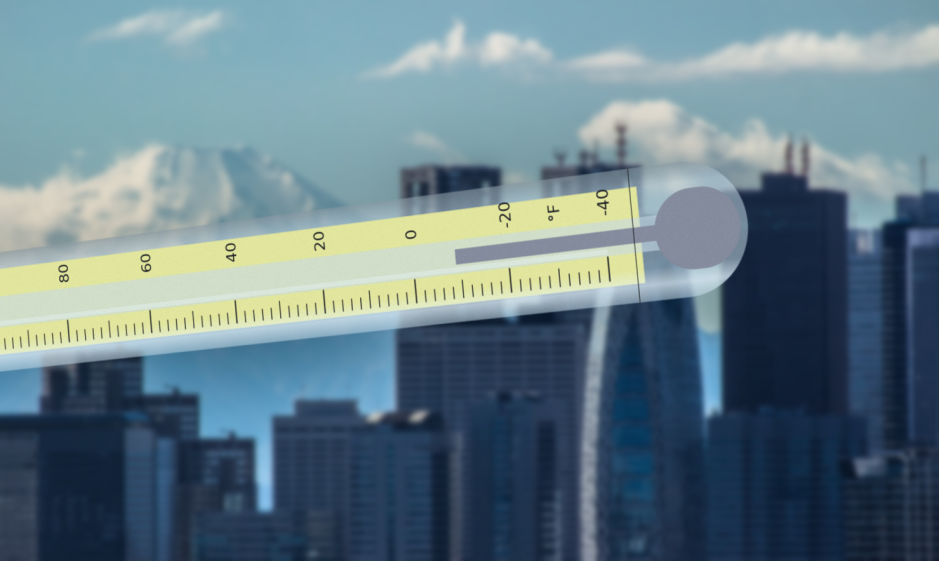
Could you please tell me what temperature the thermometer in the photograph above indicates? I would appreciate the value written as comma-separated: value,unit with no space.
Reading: -9,°F
